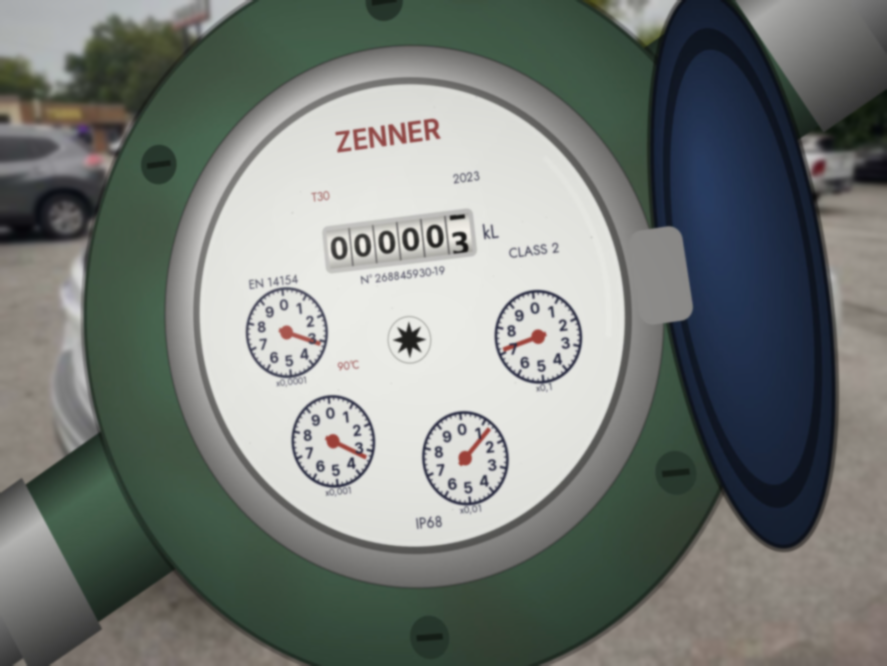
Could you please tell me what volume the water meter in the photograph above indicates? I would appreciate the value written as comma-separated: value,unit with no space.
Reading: 2.7133,kL
